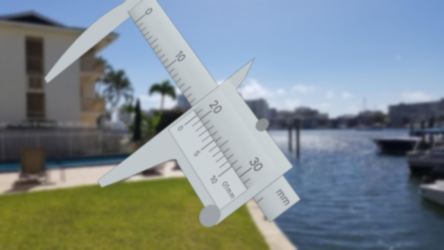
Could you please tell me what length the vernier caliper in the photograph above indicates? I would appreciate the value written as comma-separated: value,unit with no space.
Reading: 19.2,mm
